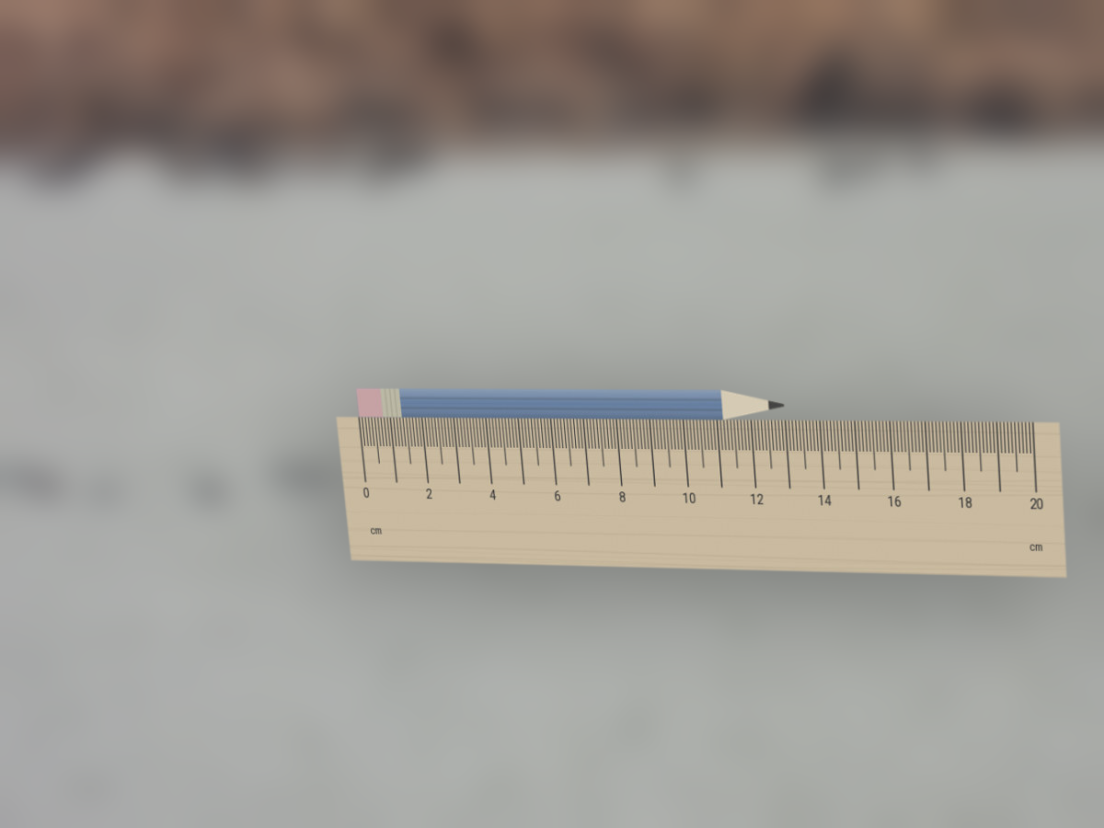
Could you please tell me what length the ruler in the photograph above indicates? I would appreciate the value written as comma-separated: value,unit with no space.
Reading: 13,cm
